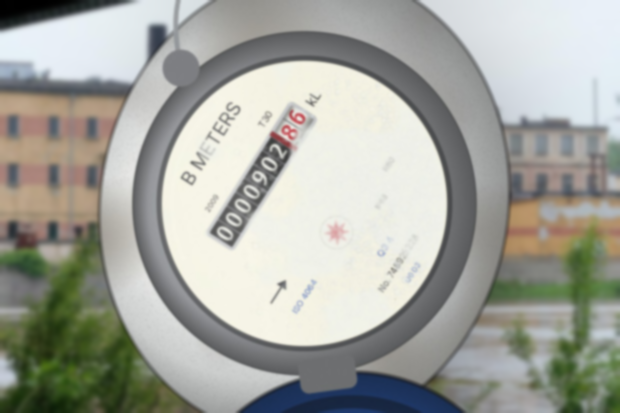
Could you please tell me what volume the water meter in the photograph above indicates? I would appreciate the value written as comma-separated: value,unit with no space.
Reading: 902.86,kL
